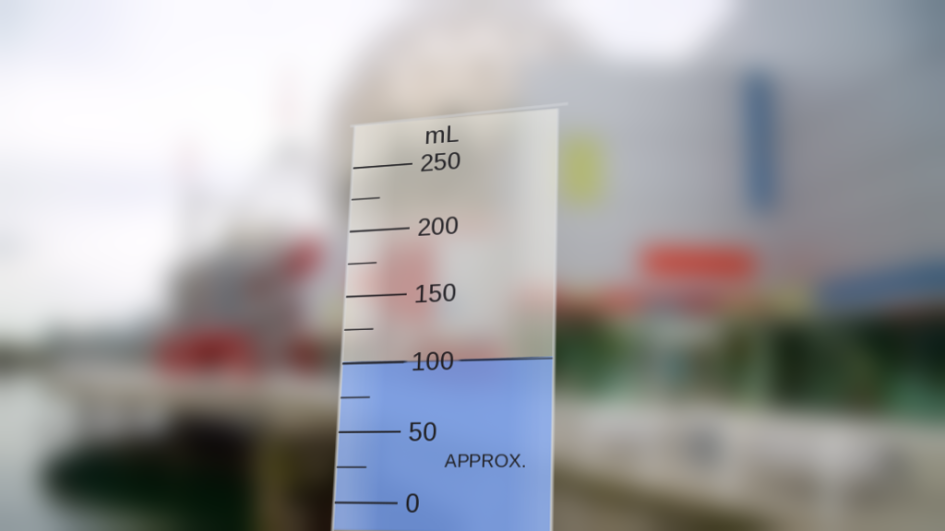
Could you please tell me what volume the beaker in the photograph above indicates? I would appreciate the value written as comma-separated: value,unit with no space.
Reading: 100,mL
